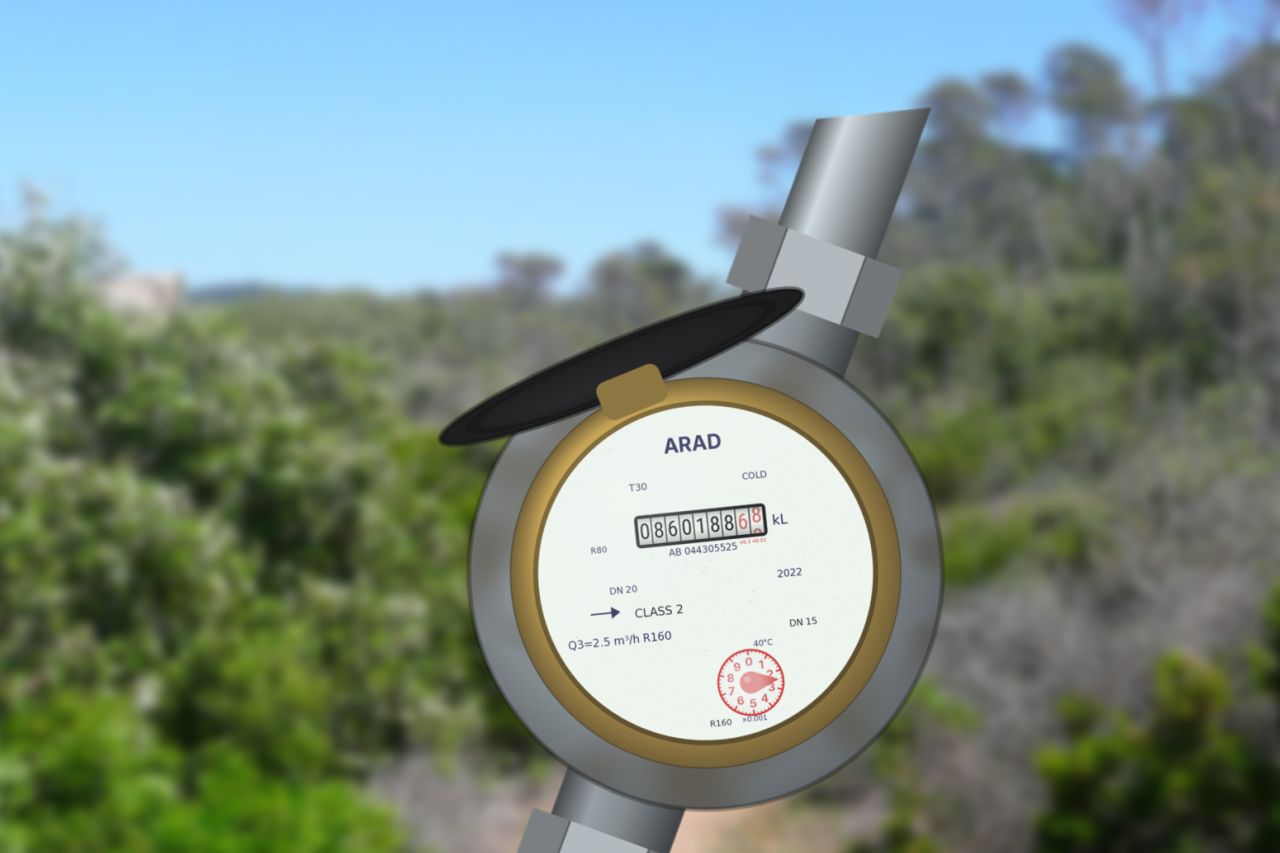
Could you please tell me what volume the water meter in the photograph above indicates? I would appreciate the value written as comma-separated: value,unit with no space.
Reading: 860188.682,kL
